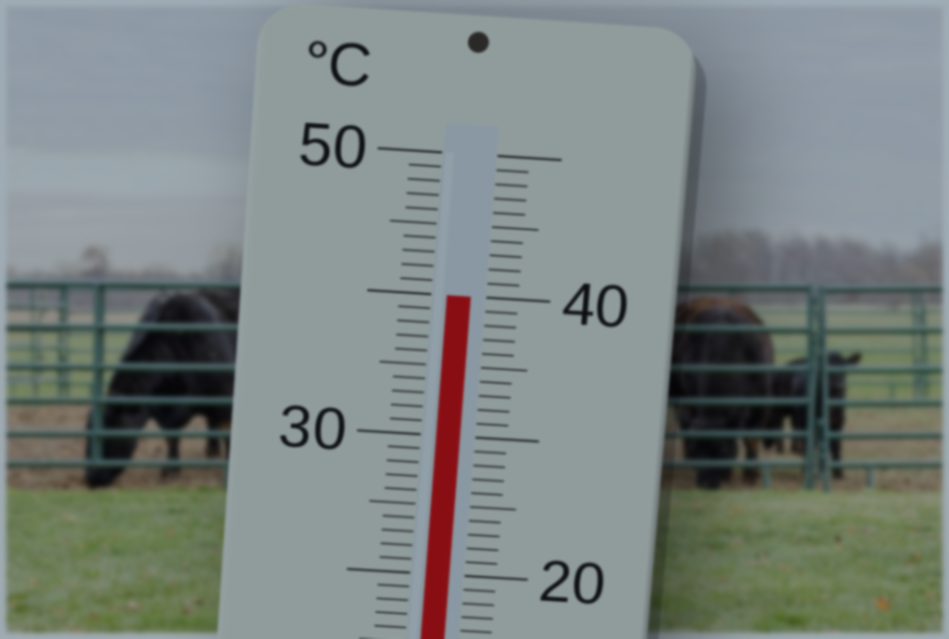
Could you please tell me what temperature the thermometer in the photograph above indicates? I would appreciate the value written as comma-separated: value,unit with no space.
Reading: 40,°C
